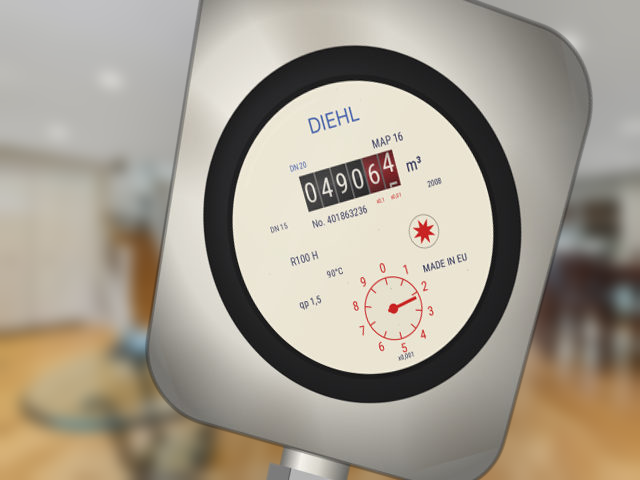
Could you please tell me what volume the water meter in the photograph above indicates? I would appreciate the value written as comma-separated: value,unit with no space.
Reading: 490.642,m³
